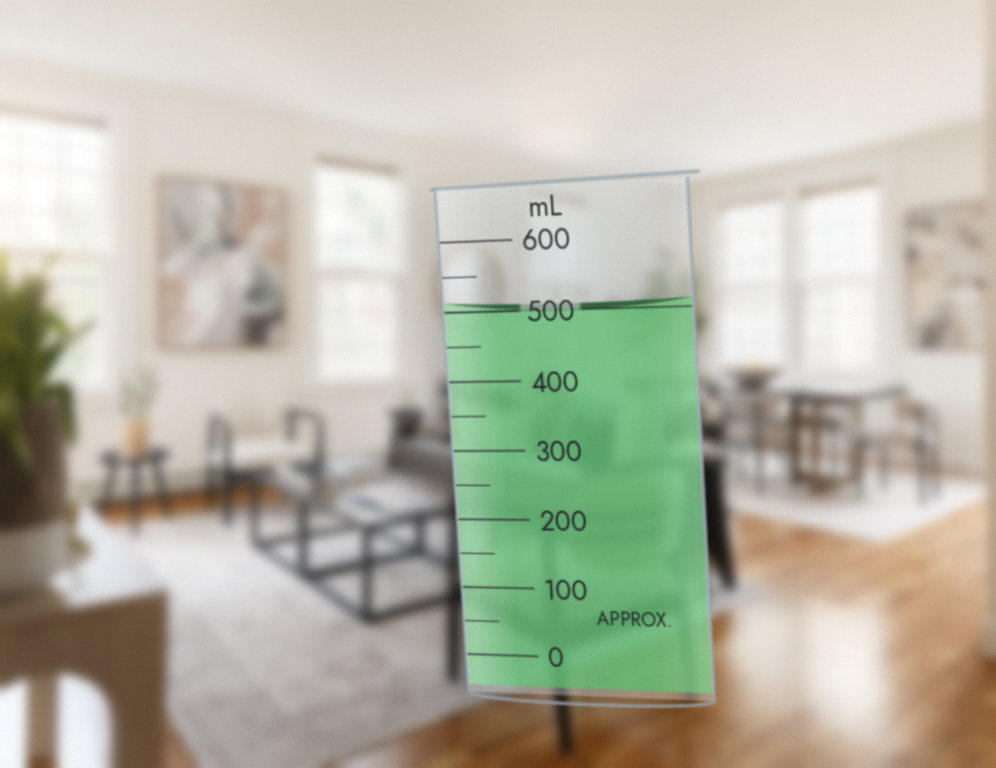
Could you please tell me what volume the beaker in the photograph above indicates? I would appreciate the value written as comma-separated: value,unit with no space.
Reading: 500,mL
